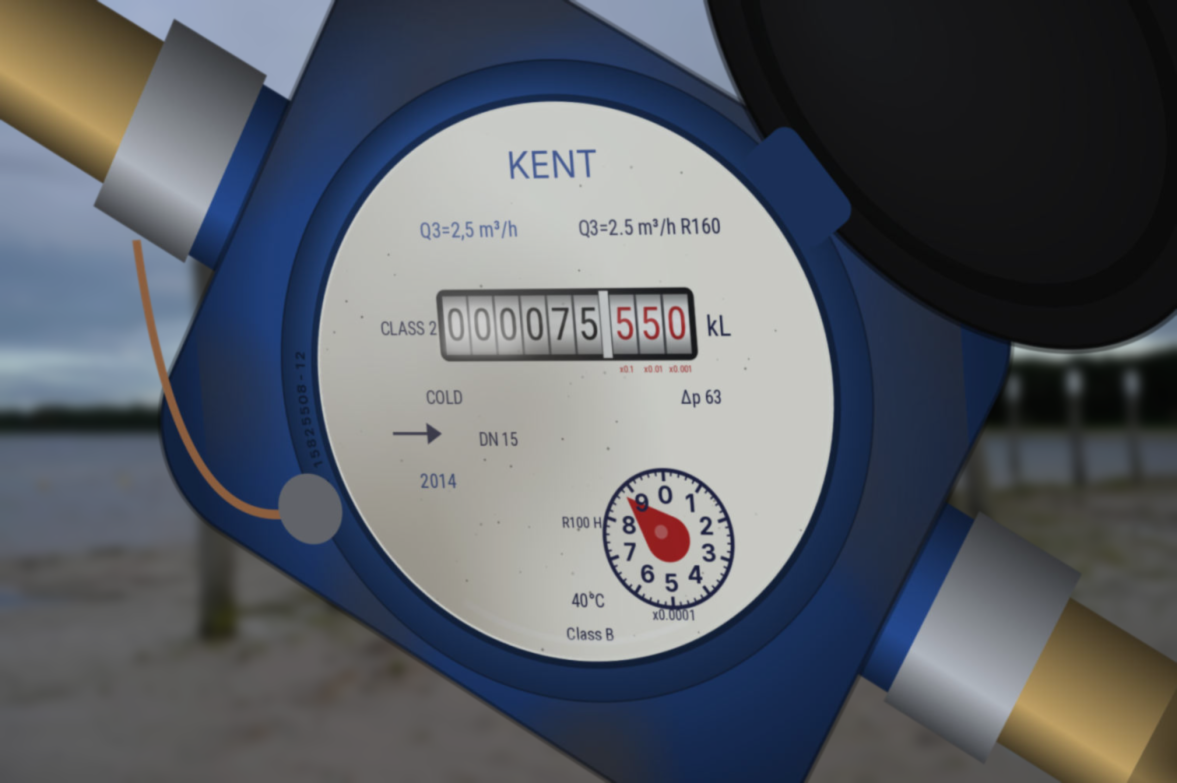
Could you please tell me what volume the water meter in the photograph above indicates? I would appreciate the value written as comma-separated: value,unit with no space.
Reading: 75.5508,kL
